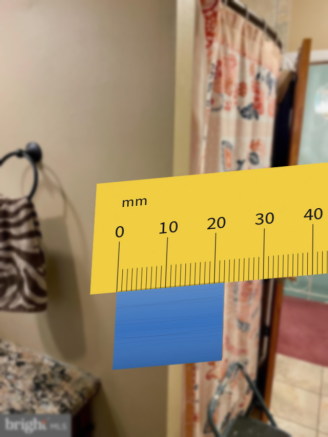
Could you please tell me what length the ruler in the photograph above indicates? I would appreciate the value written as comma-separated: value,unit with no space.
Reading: 22,mm
